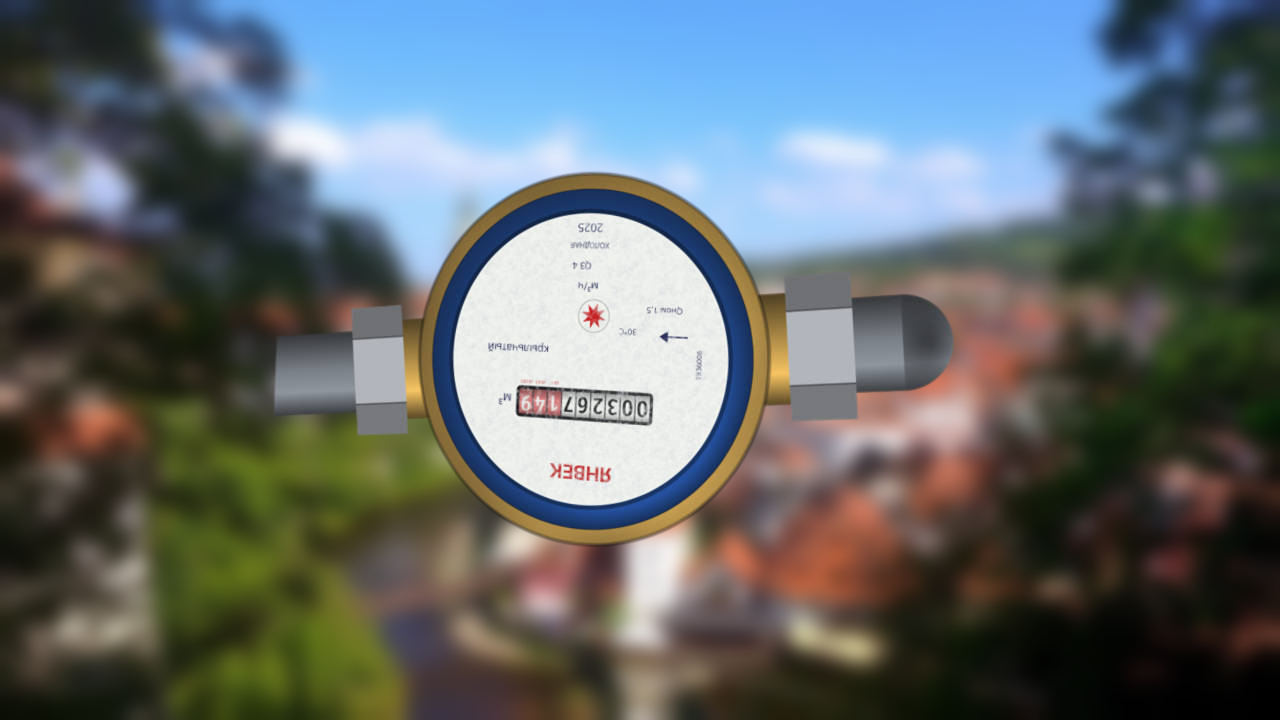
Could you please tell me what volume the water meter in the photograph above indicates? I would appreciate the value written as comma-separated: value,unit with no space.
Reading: 3267.149,m³
